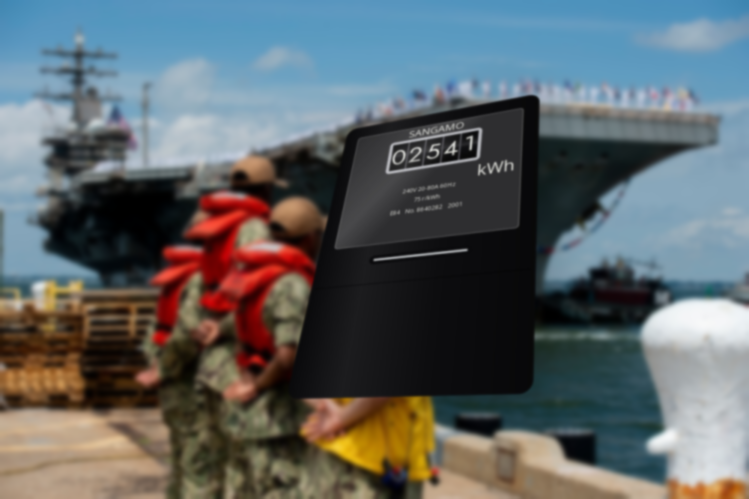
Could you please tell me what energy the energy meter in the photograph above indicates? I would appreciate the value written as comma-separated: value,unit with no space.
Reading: 2541,kWh
